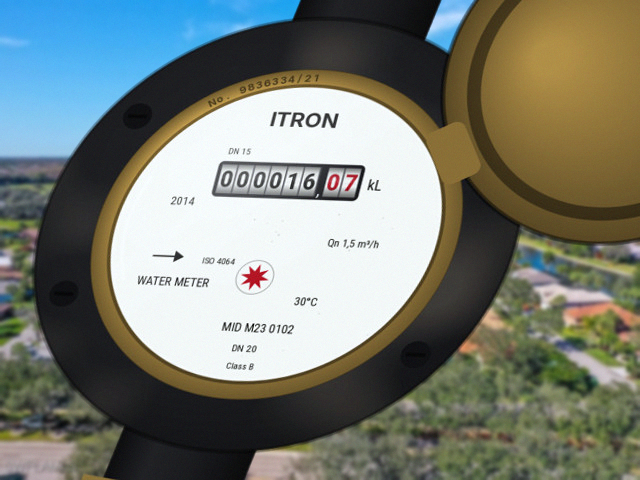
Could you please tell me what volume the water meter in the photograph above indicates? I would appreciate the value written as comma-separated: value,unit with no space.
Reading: 16.07,kL
